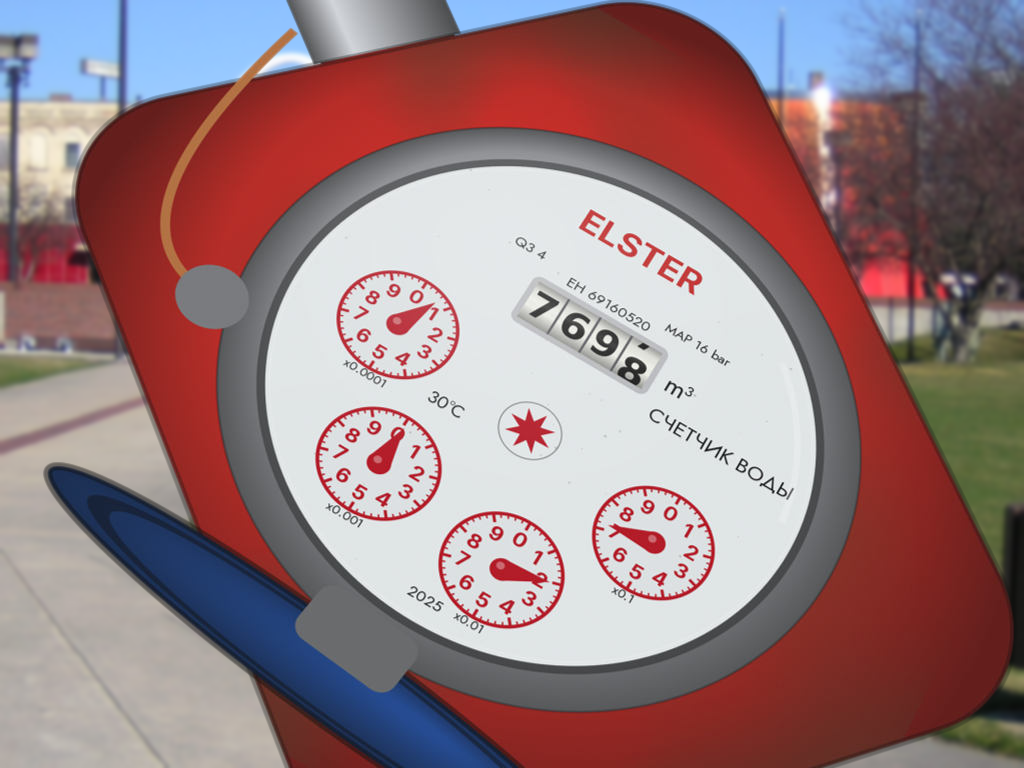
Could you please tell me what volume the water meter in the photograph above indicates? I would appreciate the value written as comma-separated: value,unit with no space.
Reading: 7697.7200,m³
